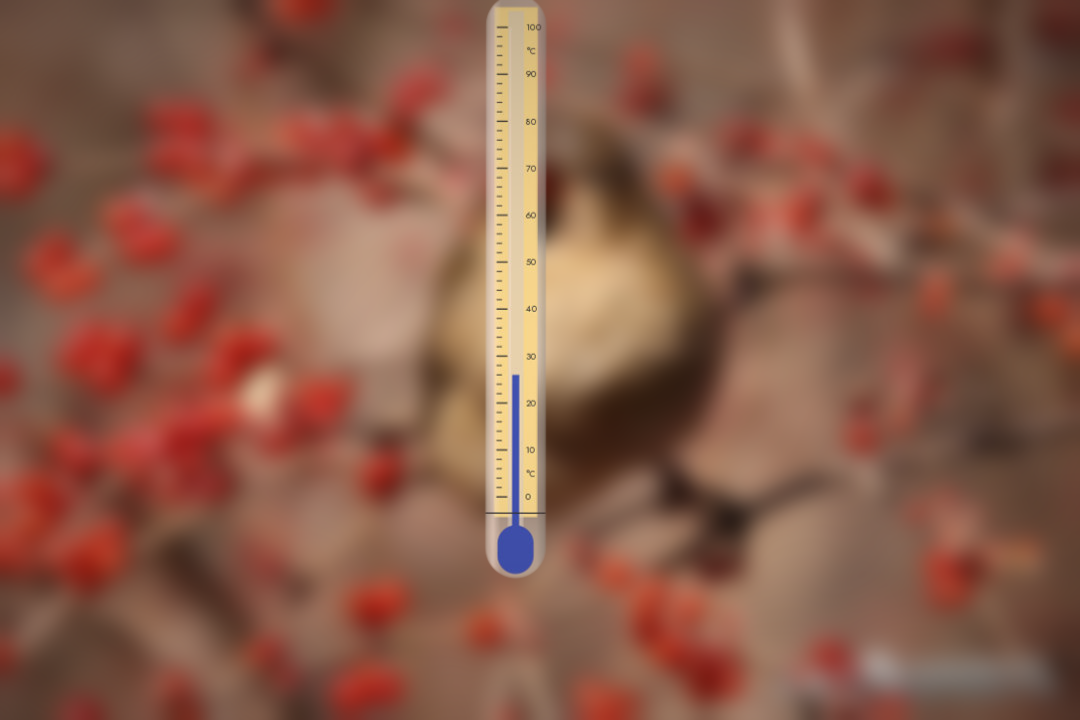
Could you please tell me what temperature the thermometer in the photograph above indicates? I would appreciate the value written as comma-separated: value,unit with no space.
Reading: 26,°C
